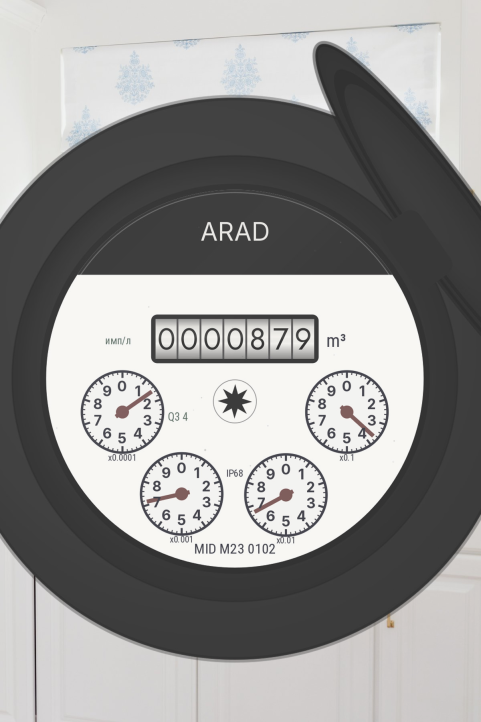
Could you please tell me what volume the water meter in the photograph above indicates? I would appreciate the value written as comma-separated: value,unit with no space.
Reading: 879.3671,m³
